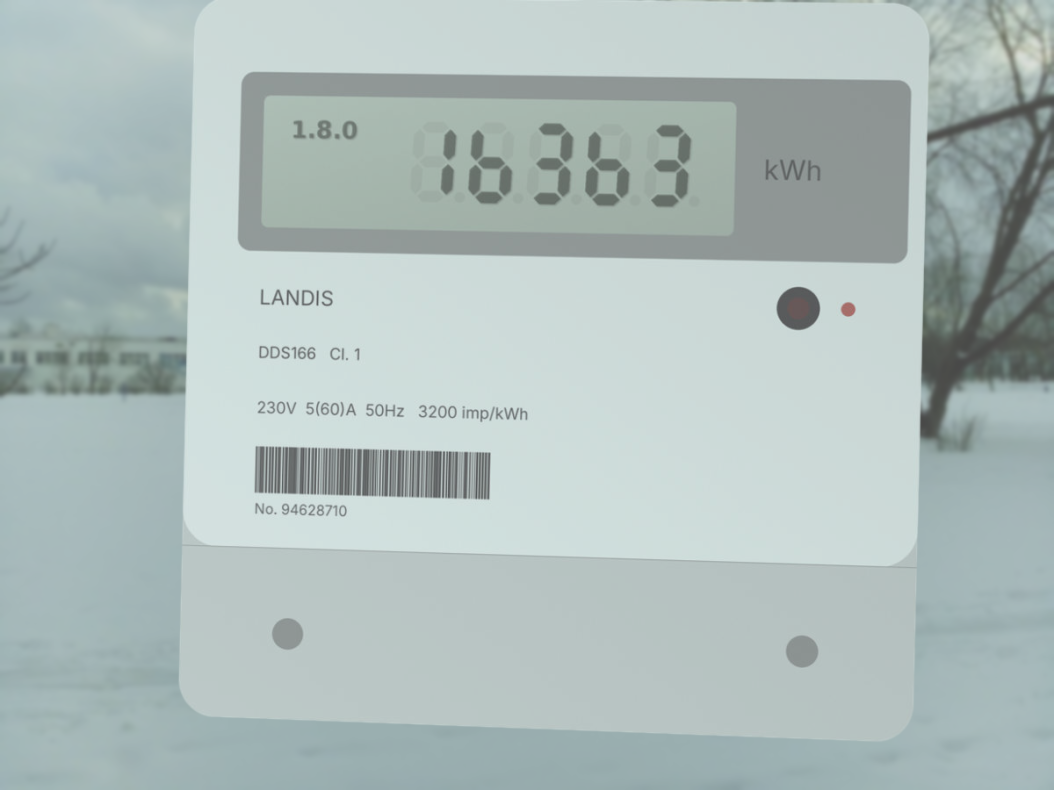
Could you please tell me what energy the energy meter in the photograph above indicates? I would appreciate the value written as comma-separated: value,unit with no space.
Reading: 16363,kWh
